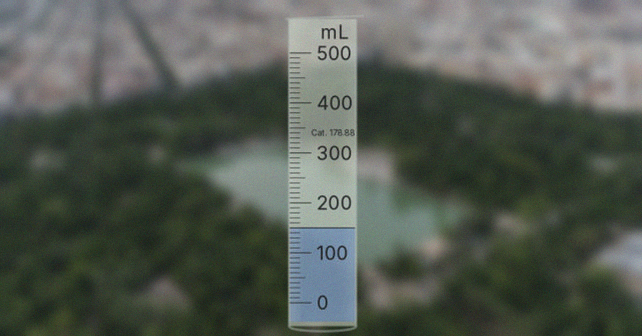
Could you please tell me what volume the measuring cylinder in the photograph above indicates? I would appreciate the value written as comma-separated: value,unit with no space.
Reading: 150,mL
